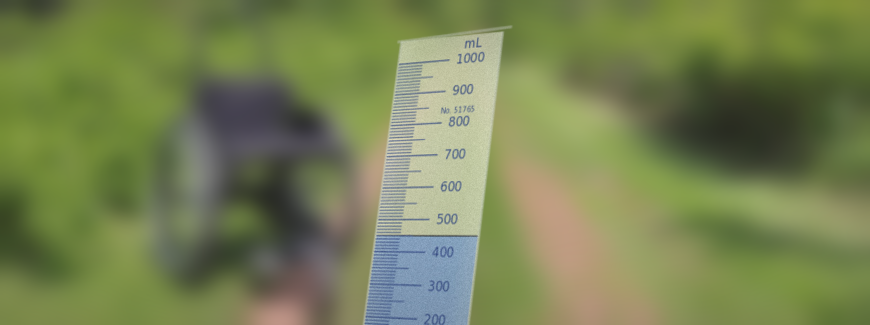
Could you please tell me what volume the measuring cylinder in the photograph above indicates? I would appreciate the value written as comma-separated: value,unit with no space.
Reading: 450,mL
